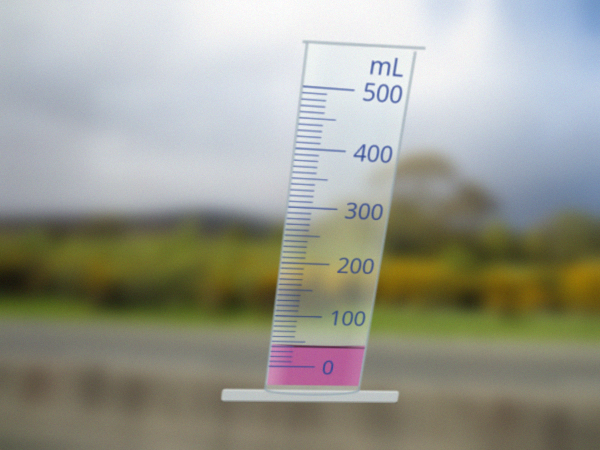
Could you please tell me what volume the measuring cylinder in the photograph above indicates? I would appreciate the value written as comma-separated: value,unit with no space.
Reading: 40,mL
